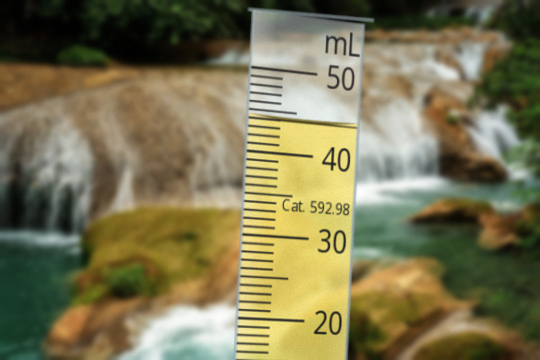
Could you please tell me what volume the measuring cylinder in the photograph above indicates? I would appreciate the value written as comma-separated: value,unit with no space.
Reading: 44,mL
